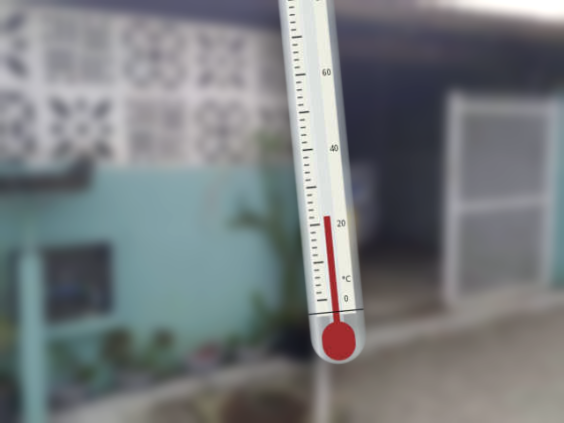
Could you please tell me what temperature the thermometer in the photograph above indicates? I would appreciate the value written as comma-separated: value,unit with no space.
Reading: 22,°C
